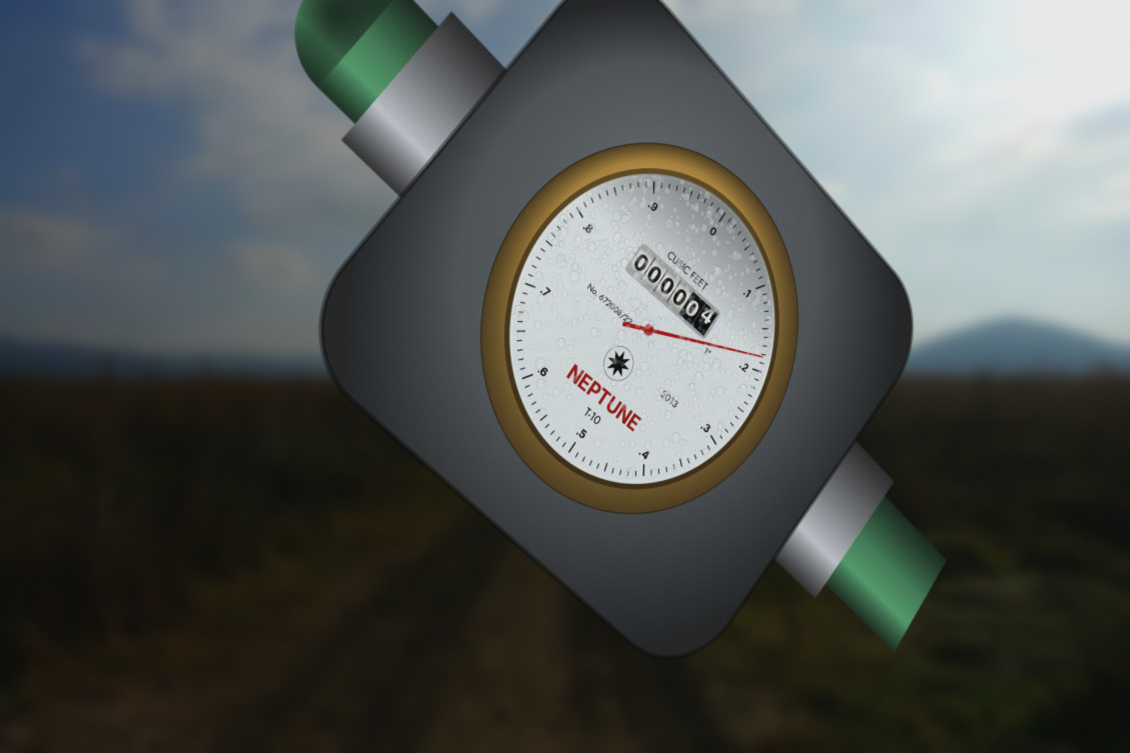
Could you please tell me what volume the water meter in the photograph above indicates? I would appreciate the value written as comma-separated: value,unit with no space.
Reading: 4.18,ft³
